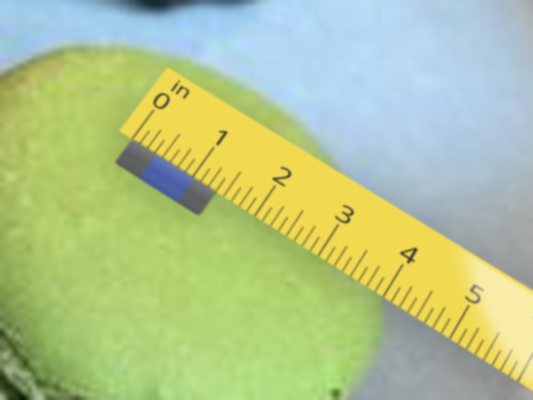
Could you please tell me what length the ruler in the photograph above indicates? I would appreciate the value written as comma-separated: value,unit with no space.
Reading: 1.375,in
